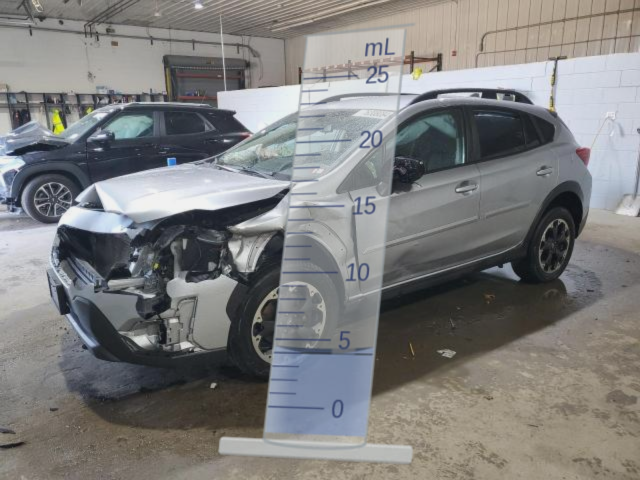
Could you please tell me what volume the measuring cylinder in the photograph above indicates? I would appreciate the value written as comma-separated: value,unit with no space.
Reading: 4,mL
